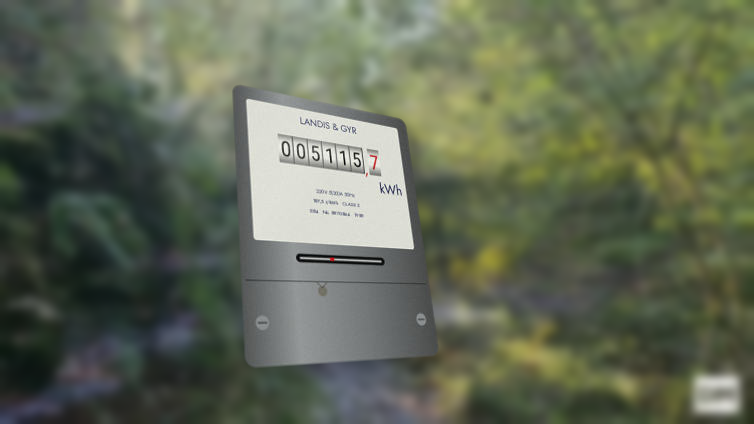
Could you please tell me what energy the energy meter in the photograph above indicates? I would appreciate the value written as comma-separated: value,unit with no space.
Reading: 5115.7,kWh
